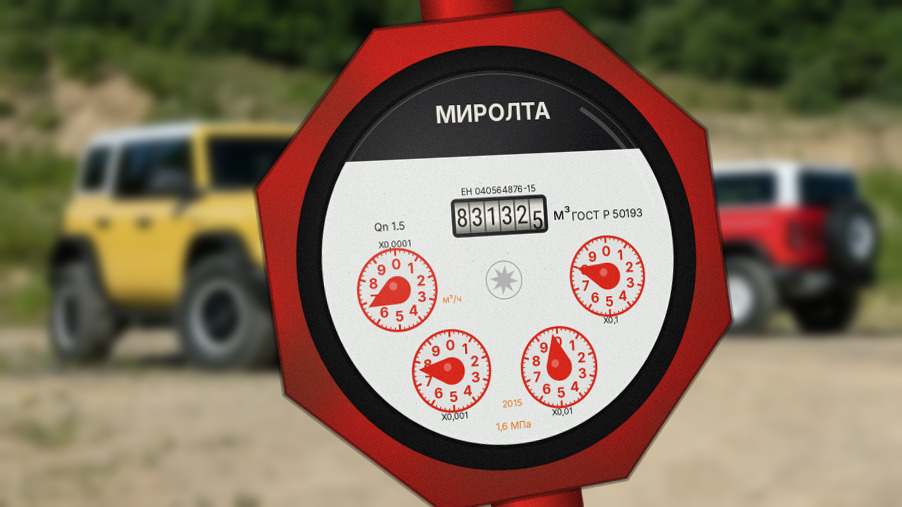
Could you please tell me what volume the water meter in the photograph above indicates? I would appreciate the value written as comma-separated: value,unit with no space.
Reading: 831324.7976,m³
